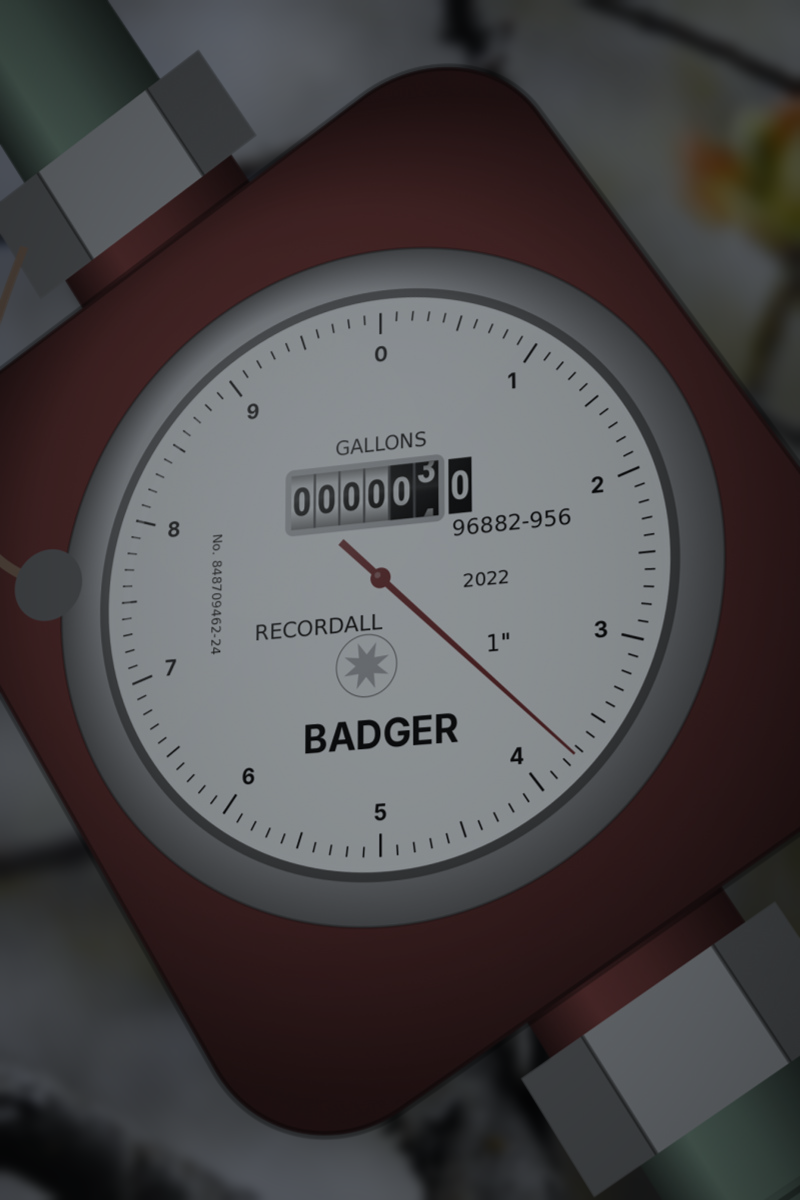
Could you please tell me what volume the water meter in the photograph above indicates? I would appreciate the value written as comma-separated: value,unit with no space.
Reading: 33.7,gal
